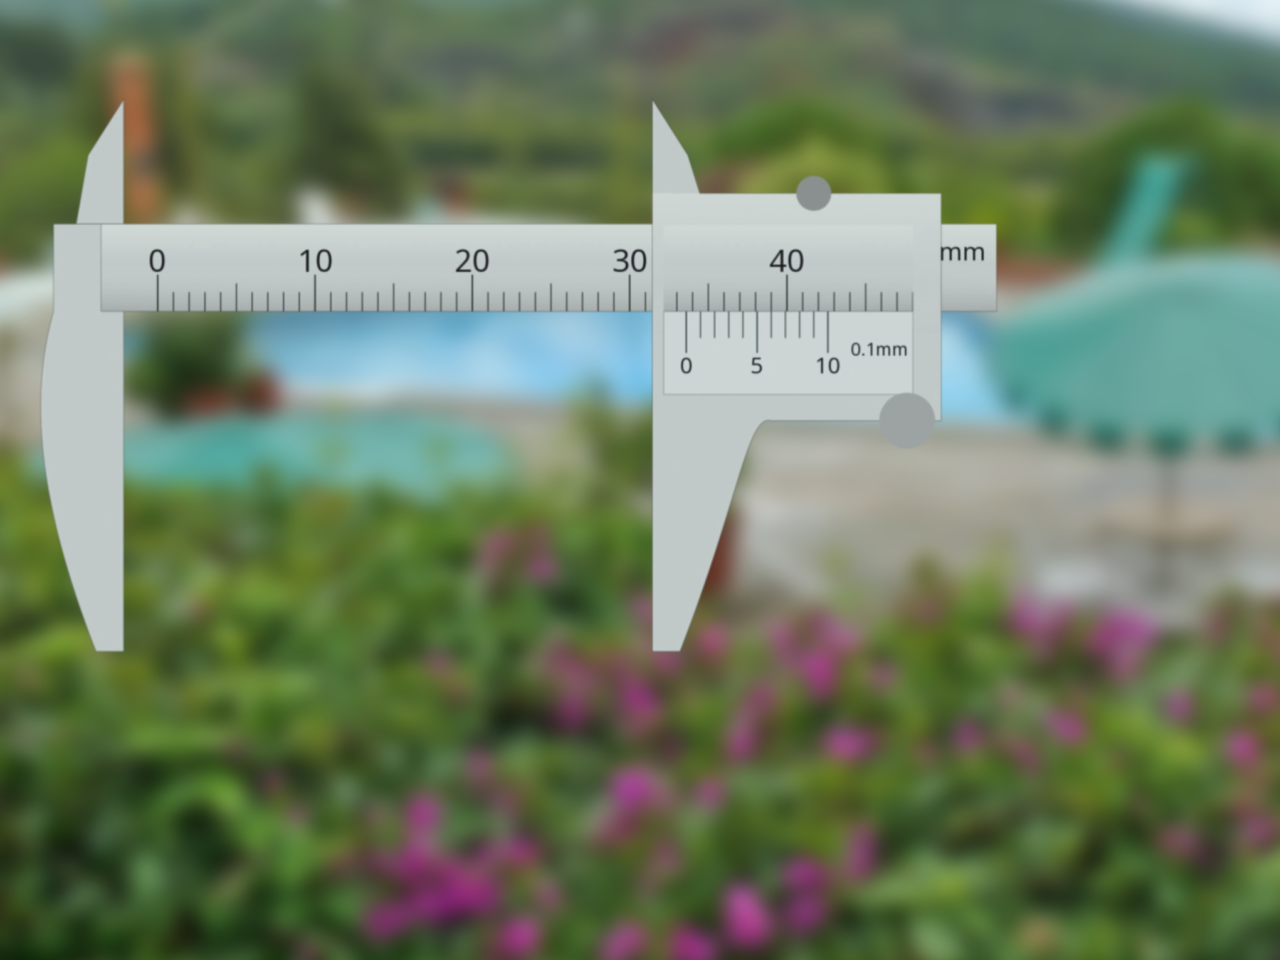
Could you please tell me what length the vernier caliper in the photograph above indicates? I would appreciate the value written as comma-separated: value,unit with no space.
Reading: 33.6,mm
